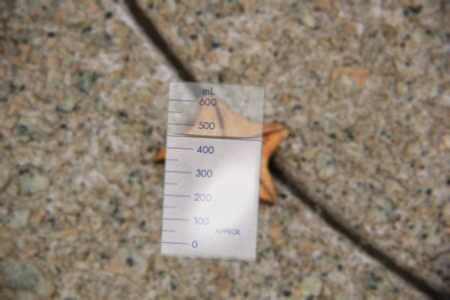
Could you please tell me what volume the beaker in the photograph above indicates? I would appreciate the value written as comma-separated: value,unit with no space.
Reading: 450,mL
